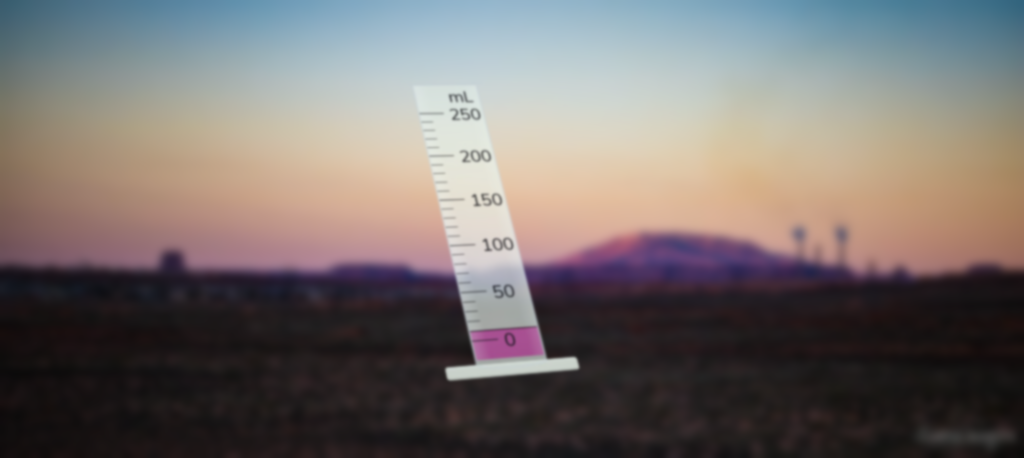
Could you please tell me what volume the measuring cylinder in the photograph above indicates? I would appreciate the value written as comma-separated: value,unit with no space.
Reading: 10,mL
